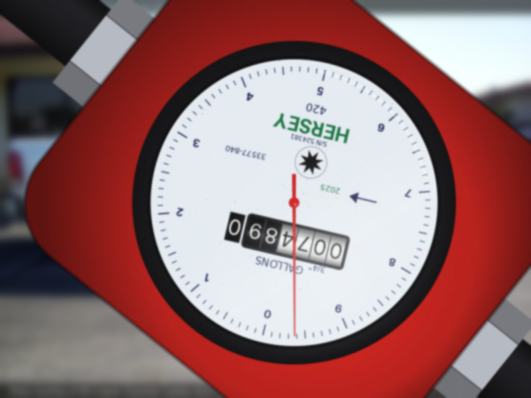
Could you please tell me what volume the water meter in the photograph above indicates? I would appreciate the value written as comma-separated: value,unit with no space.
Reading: 74889.6,gal
